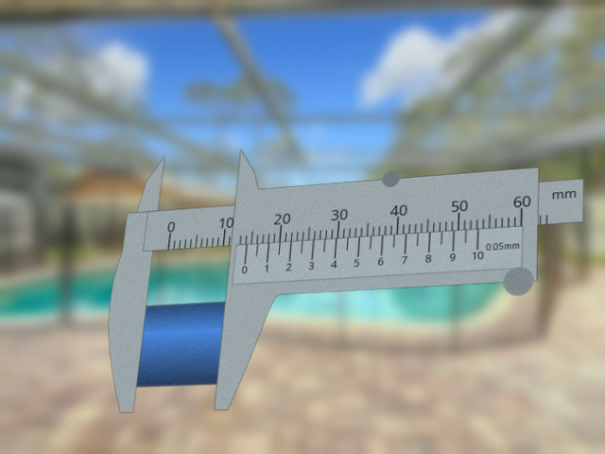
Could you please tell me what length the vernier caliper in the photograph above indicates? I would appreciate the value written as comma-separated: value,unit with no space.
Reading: 14.2,mm
